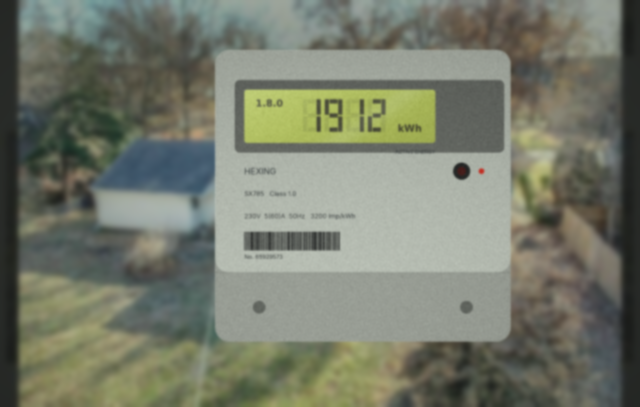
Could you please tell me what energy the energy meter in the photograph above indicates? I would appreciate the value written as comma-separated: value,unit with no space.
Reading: 1912,kWh
